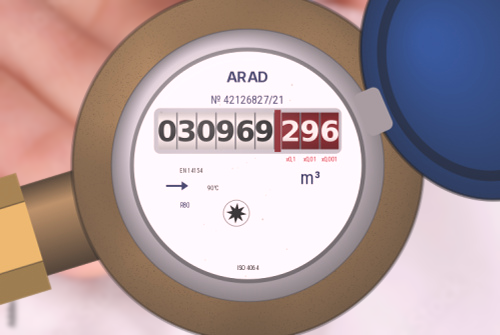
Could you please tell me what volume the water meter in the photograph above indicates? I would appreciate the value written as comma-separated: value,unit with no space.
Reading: 30969.296,m³
